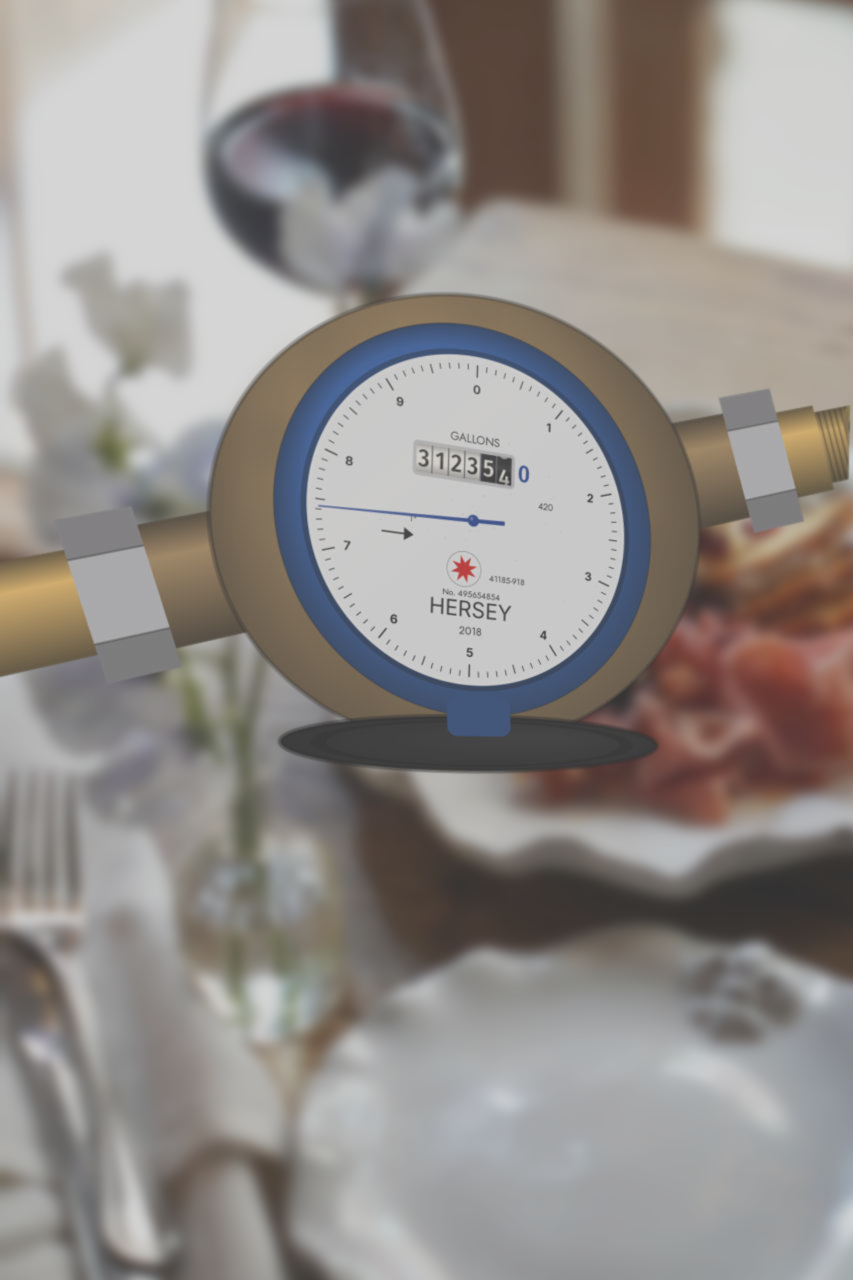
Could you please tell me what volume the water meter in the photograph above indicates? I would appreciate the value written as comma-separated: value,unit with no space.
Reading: 3123537.4,gal
